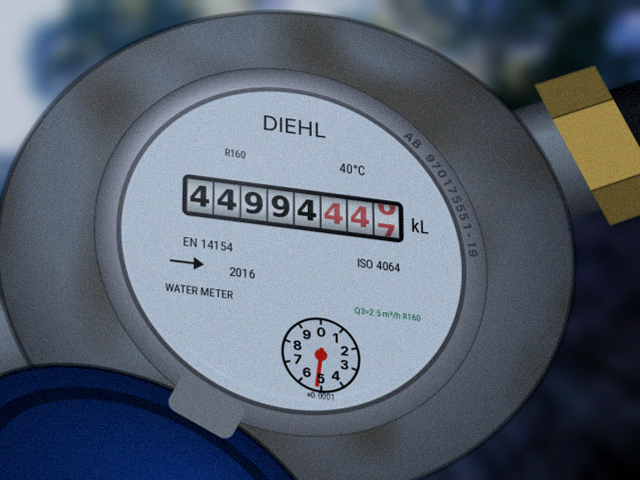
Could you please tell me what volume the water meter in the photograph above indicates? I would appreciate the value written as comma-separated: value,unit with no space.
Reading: 44994.4465,kL
